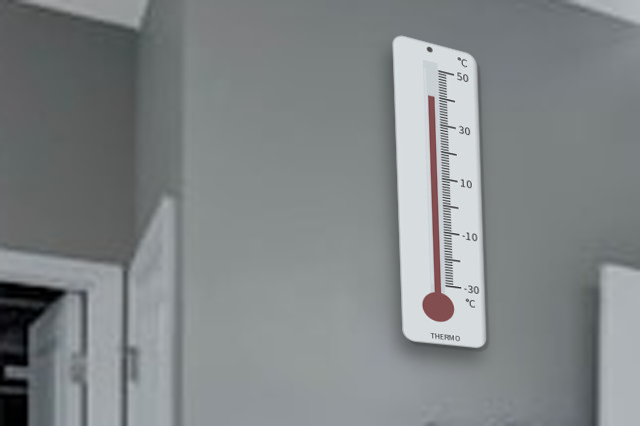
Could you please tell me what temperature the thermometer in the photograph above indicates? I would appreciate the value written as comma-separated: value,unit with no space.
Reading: 40,°C
